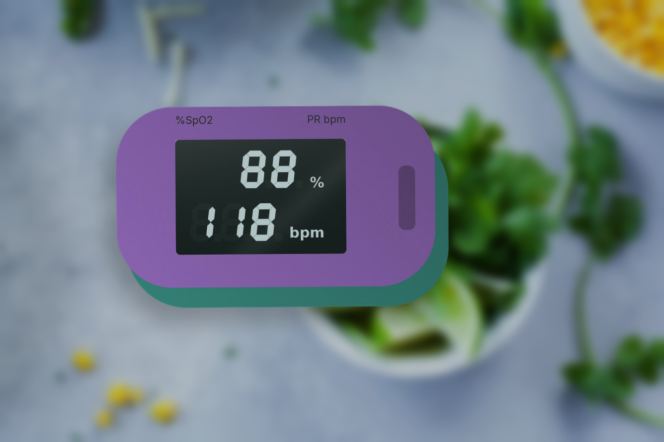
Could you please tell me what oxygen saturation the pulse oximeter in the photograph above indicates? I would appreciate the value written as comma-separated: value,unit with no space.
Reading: 88,%
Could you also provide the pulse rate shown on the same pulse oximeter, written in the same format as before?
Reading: 118,bpm
